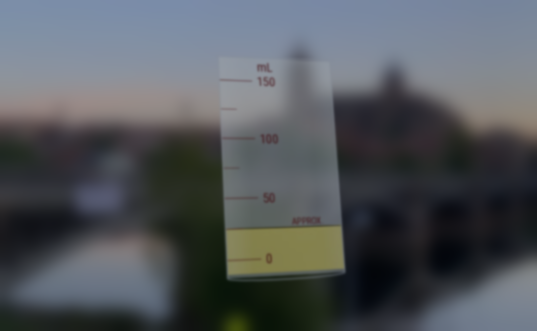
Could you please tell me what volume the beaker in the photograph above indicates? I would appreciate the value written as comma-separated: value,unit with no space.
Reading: 25,mL
